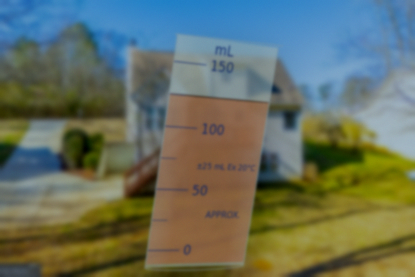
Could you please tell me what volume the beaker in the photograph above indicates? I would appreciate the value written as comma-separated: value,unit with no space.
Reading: 125,mL
